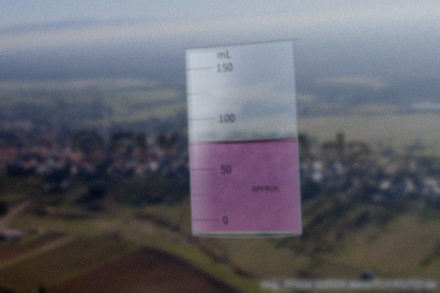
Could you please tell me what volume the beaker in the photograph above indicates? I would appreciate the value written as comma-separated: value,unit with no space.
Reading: 75,mL
